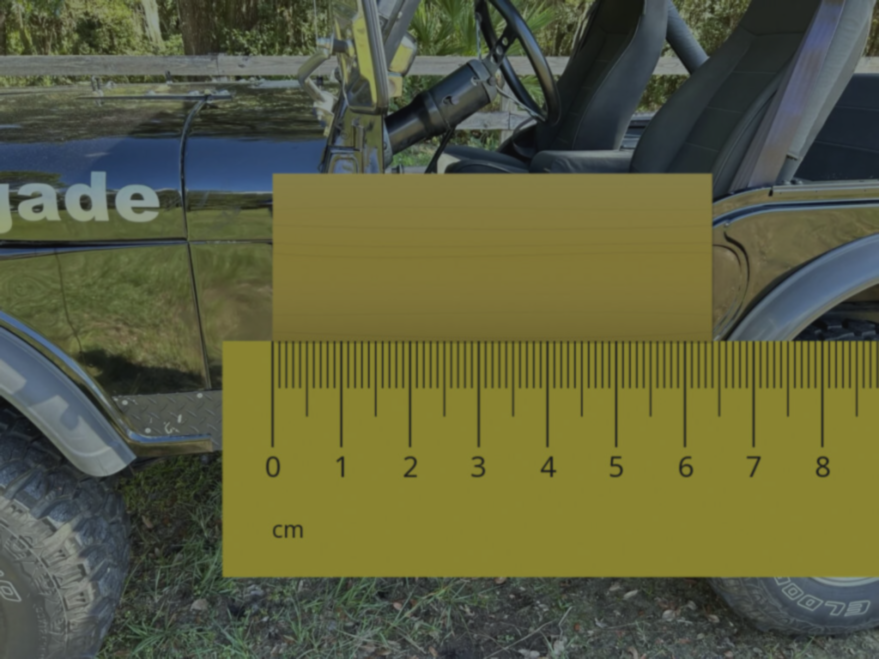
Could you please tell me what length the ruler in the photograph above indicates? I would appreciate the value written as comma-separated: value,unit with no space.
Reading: 6.4,cm
